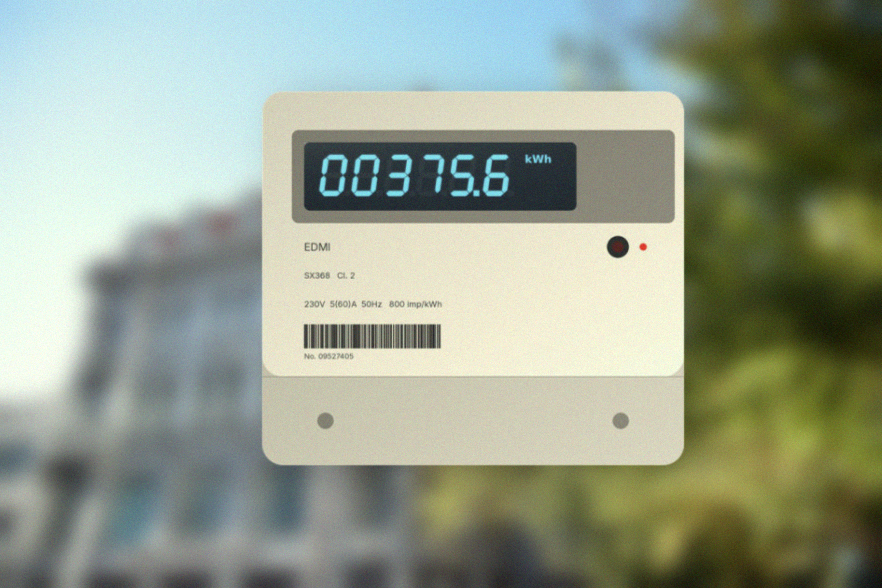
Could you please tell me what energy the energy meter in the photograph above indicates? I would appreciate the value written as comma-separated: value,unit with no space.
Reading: 375.6,kWh
